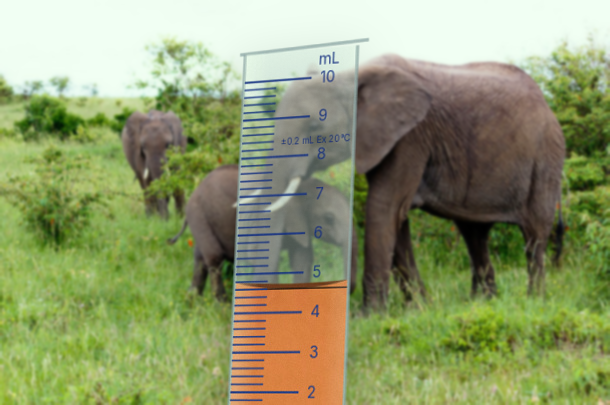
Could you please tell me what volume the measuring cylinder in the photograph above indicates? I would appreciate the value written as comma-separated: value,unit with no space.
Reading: 4.6,mL
